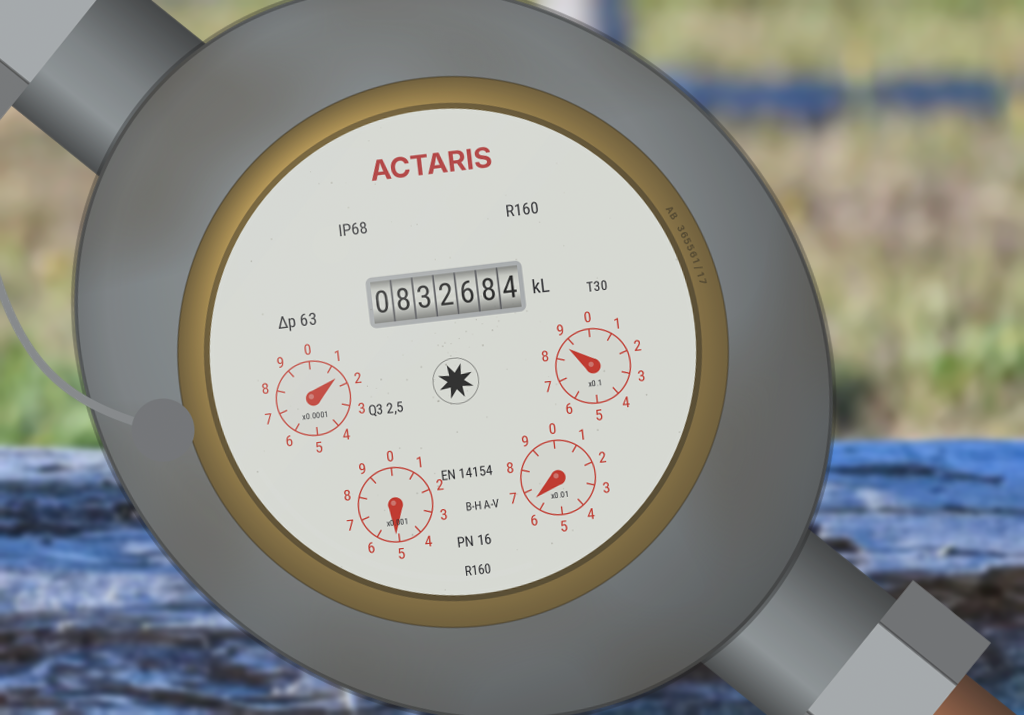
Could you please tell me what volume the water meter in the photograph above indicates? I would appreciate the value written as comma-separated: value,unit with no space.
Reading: 832684.8651,kL
